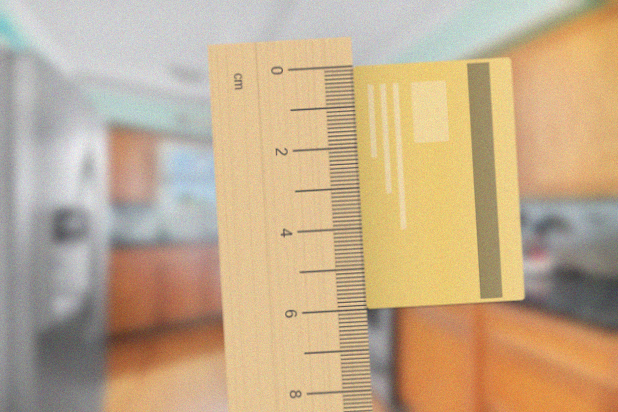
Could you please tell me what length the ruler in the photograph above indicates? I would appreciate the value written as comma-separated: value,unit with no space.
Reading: 6,cm
